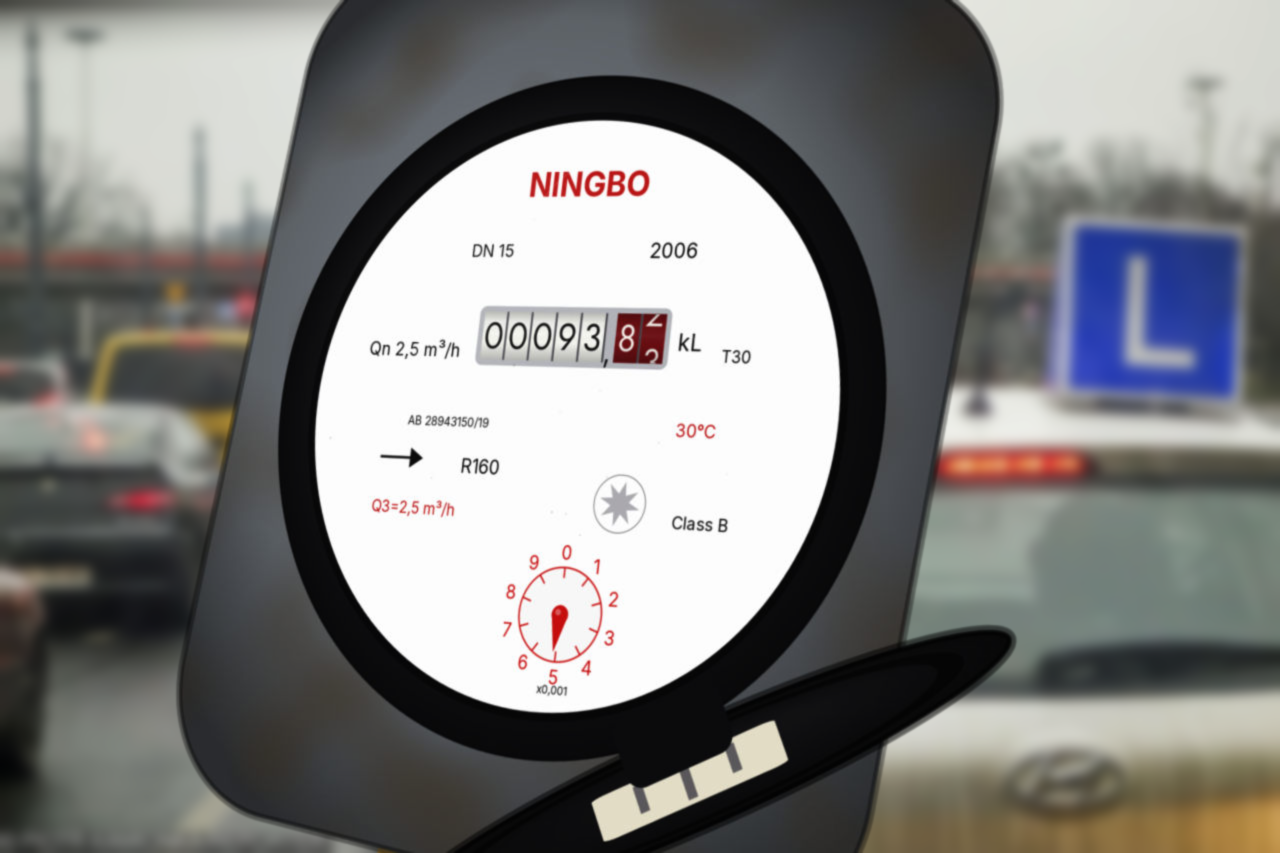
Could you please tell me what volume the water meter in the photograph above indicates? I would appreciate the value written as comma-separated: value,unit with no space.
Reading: 93.825,kL
